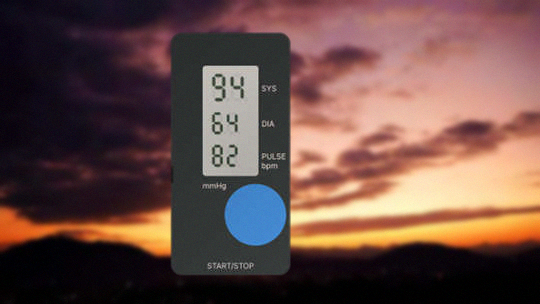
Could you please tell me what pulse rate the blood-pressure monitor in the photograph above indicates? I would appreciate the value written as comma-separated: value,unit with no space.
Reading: 82,bpm
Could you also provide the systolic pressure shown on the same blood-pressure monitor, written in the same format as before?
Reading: 94,mmHg
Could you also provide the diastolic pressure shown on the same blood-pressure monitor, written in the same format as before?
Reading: 64,mmHg
